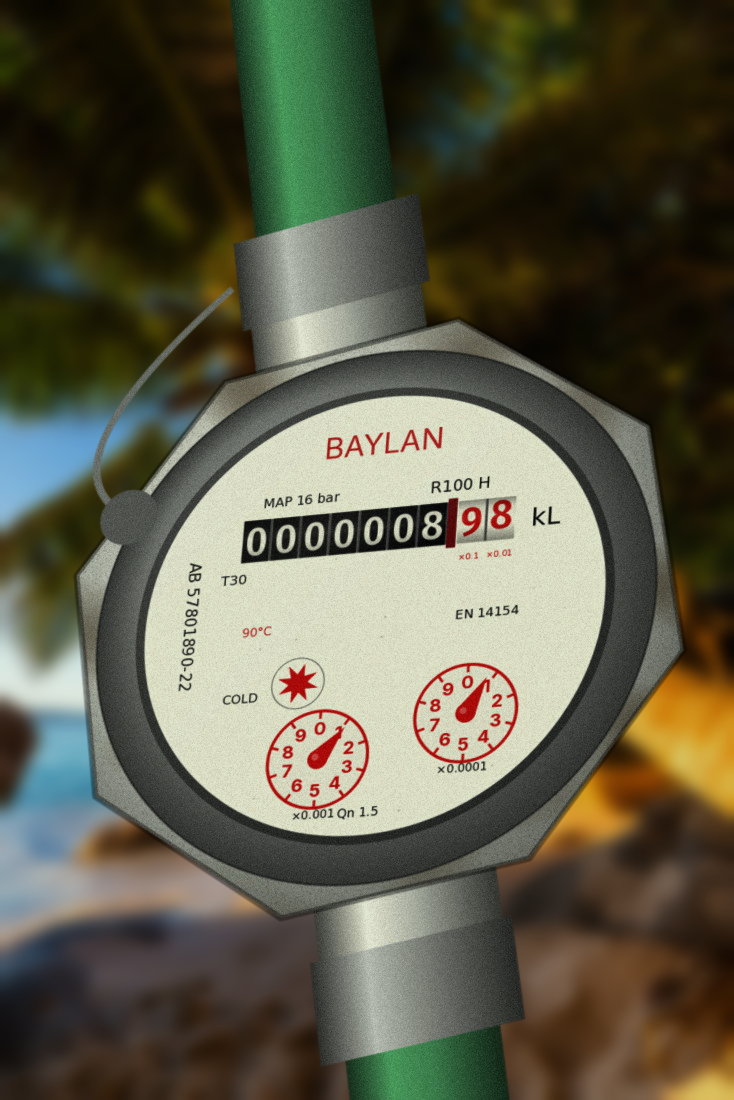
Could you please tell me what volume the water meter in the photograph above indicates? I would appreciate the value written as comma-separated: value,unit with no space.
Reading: 8.9810,kL
